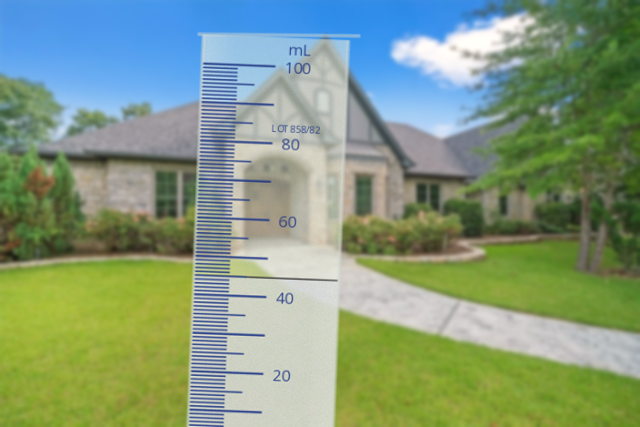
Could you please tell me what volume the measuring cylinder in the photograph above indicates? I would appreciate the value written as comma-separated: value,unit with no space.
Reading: 45,mL
